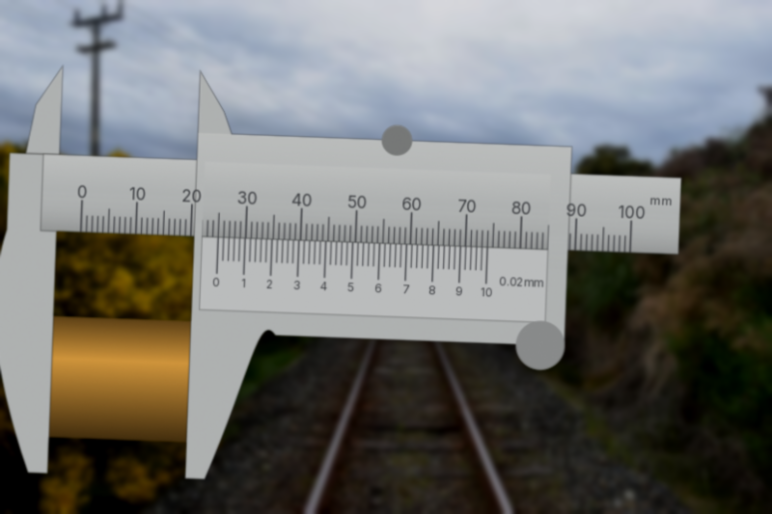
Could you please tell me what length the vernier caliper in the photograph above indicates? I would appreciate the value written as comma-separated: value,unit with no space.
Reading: 25.0,mm
